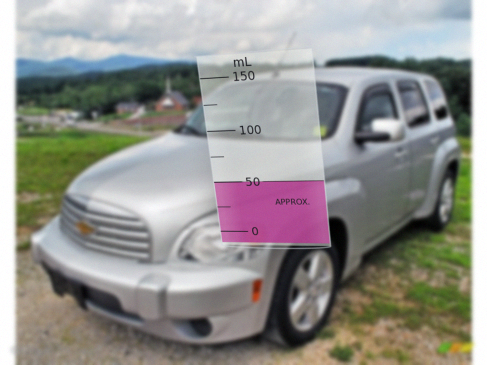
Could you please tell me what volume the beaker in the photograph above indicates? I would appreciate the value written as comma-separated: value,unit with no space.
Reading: 50,mL
